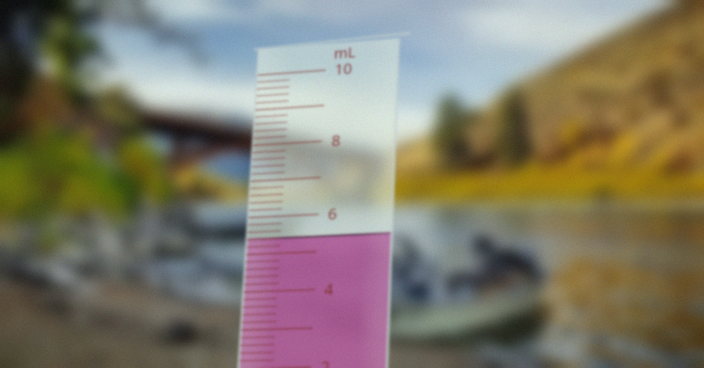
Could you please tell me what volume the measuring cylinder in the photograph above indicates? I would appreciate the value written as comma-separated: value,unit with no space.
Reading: 5.4,mL
